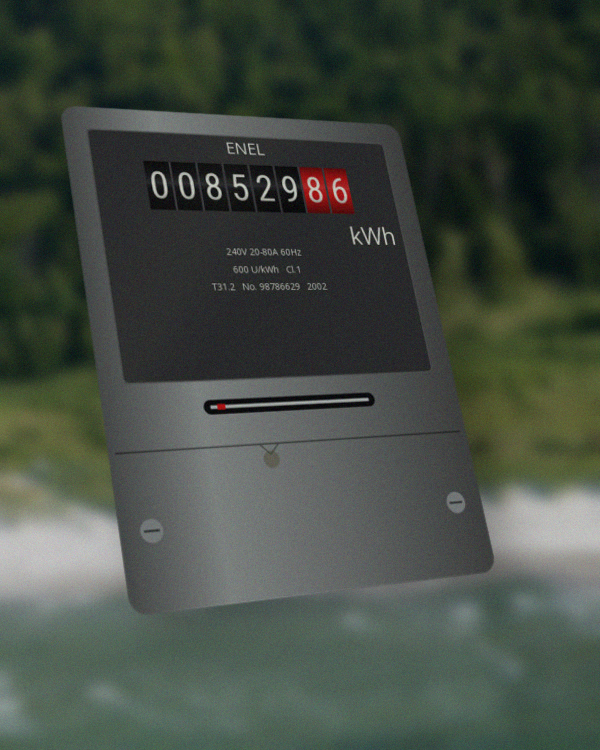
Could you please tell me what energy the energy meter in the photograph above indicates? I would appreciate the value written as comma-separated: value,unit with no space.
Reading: 8529.86,kWh
